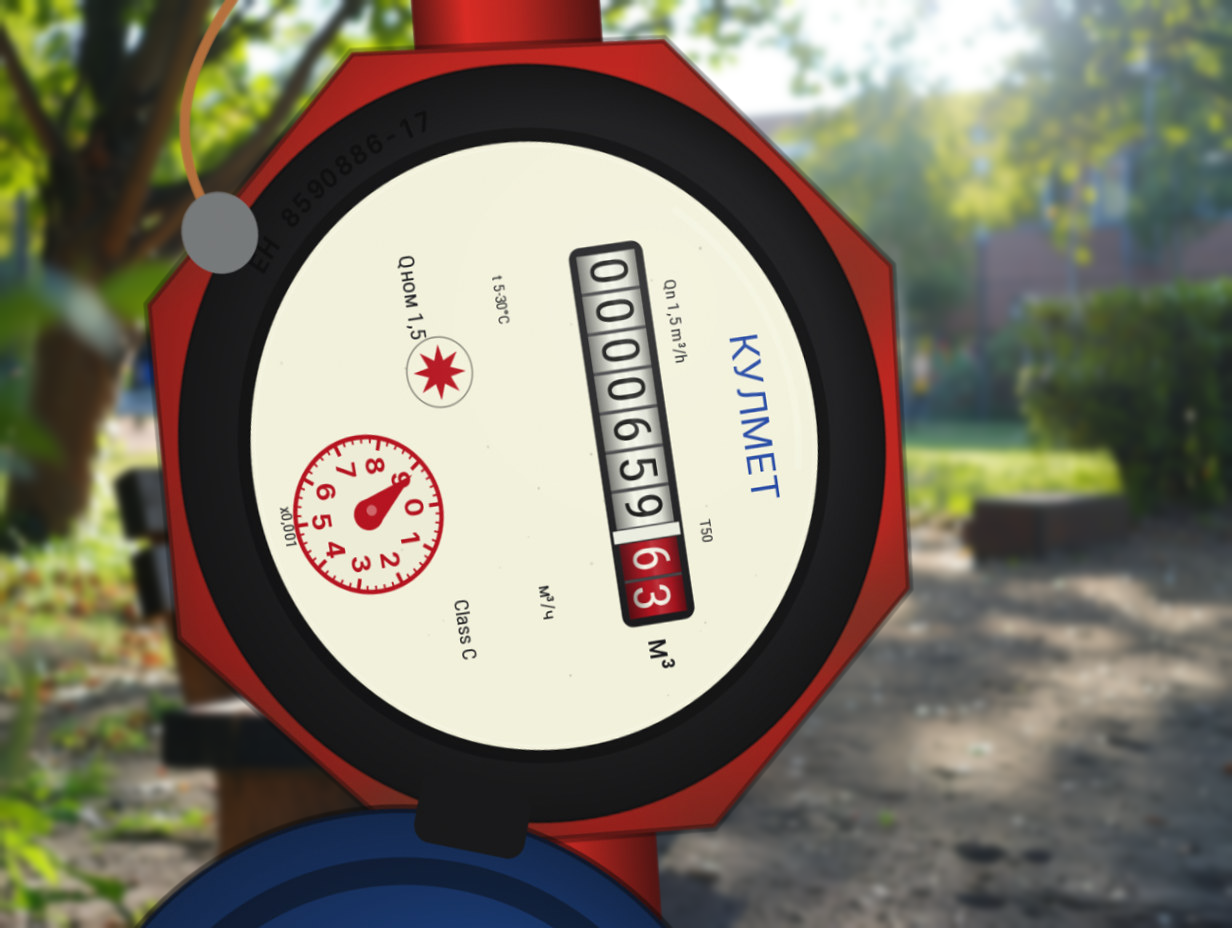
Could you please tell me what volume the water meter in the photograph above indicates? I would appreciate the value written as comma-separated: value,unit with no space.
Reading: 659.629,m³
